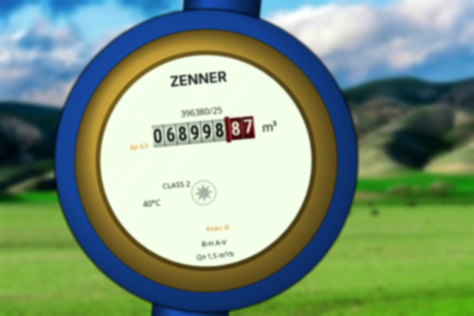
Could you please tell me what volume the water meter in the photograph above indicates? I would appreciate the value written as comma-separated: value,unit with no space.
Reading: 68998.87,m³
